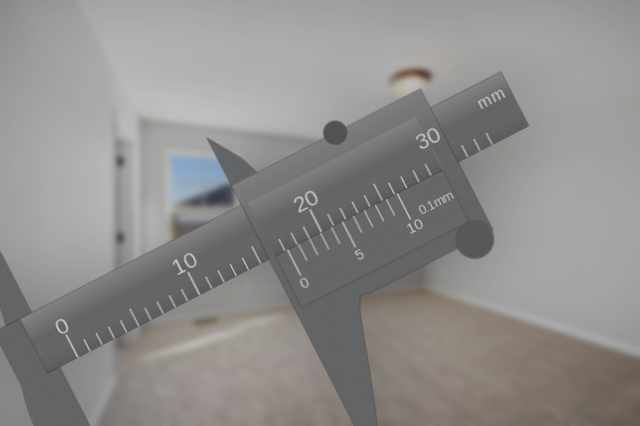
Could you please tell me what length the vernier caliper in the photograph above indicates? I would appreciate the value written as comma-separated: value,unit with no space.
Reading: 17.2,mm
